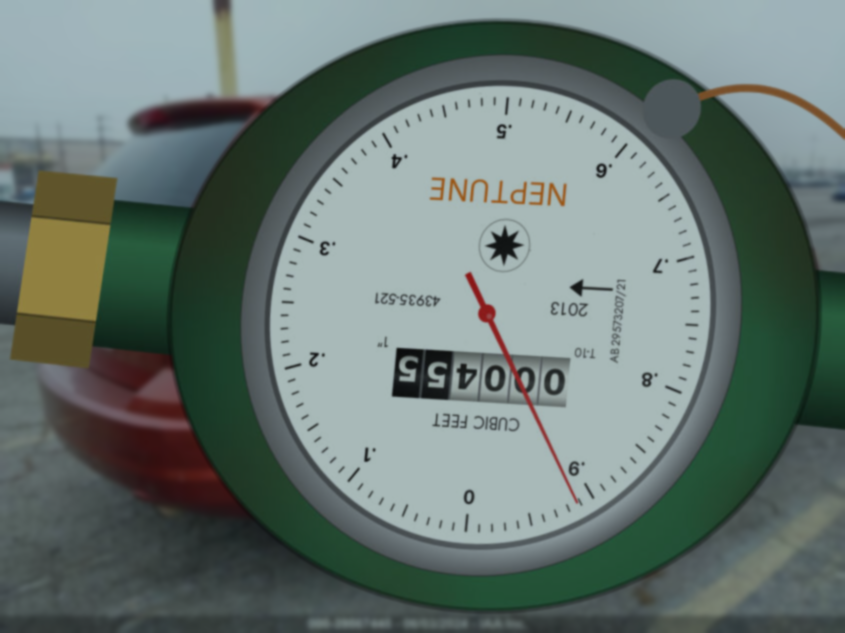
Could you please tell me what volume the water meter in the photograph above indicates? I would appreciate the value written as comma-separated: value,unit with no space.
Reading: 454.91,ft³
